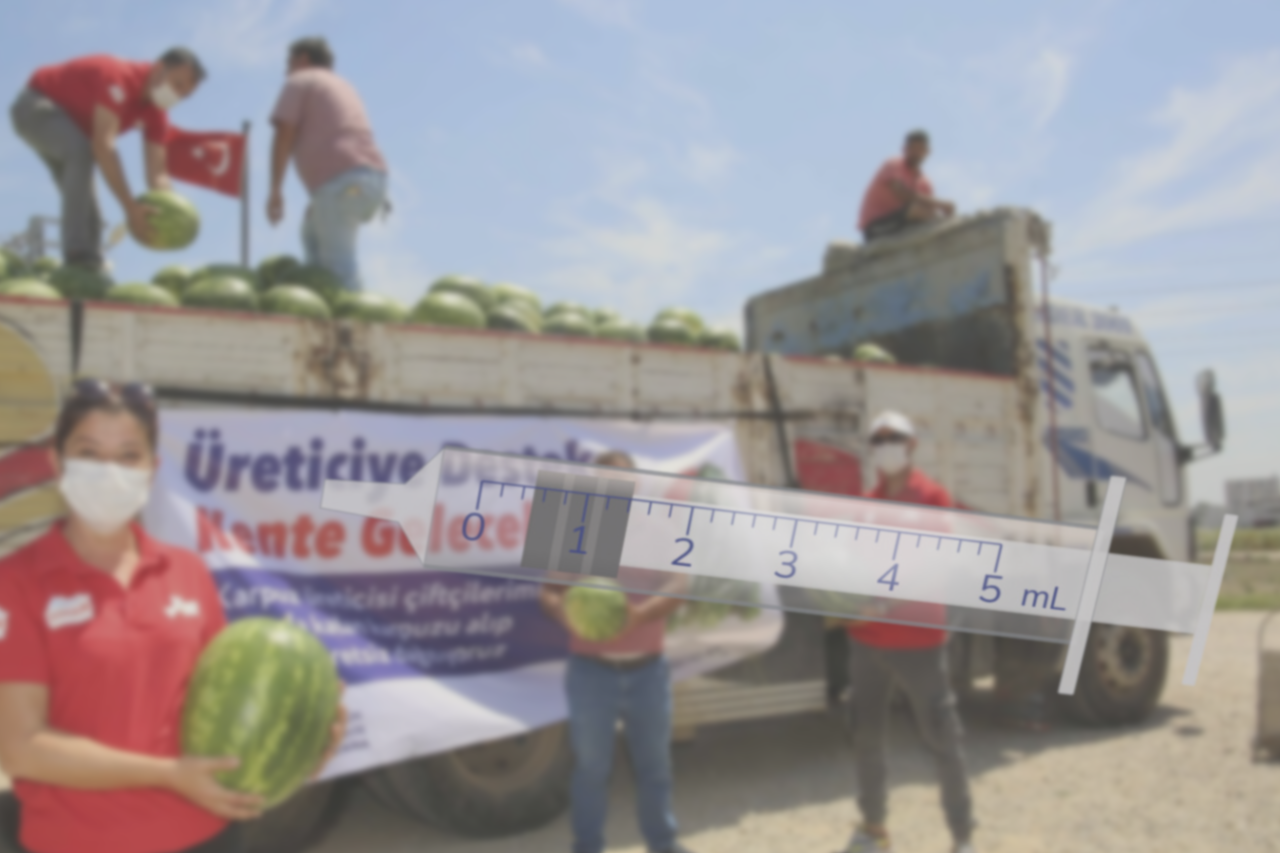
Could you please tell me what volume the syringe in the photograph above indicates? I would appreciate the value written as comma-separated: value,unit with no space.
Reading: 0.5,mL
